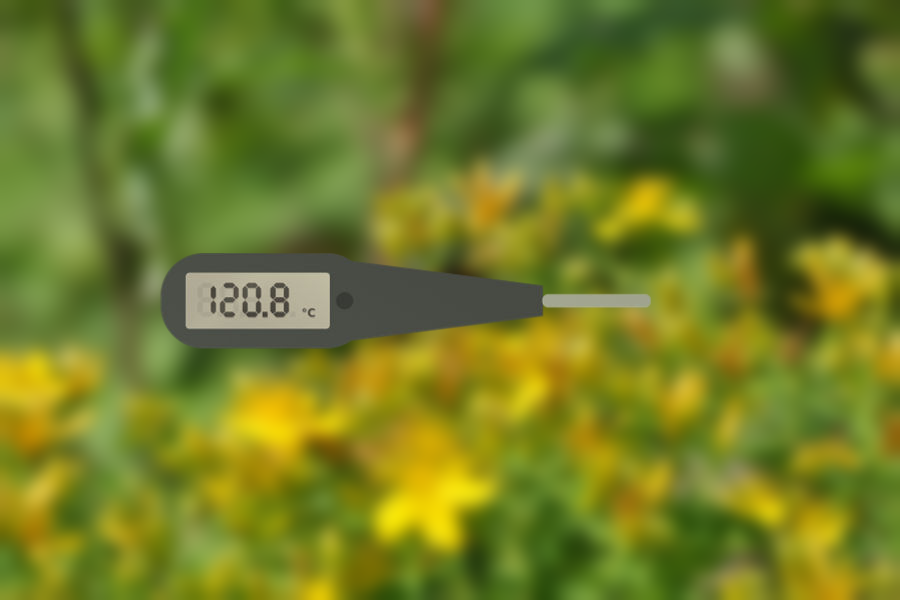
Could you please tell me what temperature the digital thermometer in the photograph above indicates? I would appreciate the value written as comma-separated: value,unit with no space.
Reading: 120.8,°C
